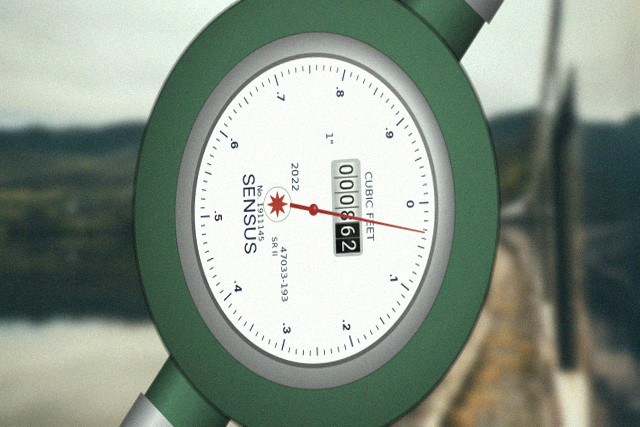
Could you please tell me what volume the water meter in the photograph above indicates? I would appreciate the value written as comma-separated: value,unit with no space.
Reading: 862.03,ft³
